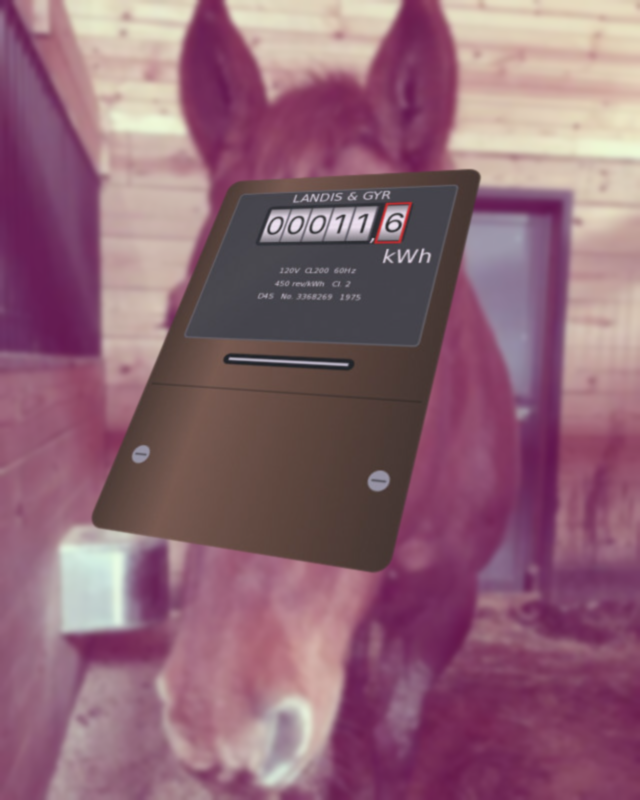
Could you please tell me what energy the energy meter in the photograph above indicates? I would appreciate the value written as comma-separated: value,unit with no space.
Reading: 11.6,kWh
